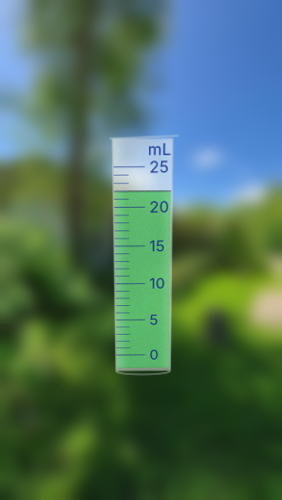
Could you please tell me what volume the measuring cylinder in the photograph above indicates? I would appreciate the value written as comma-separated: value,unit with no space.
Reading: 22,mL
